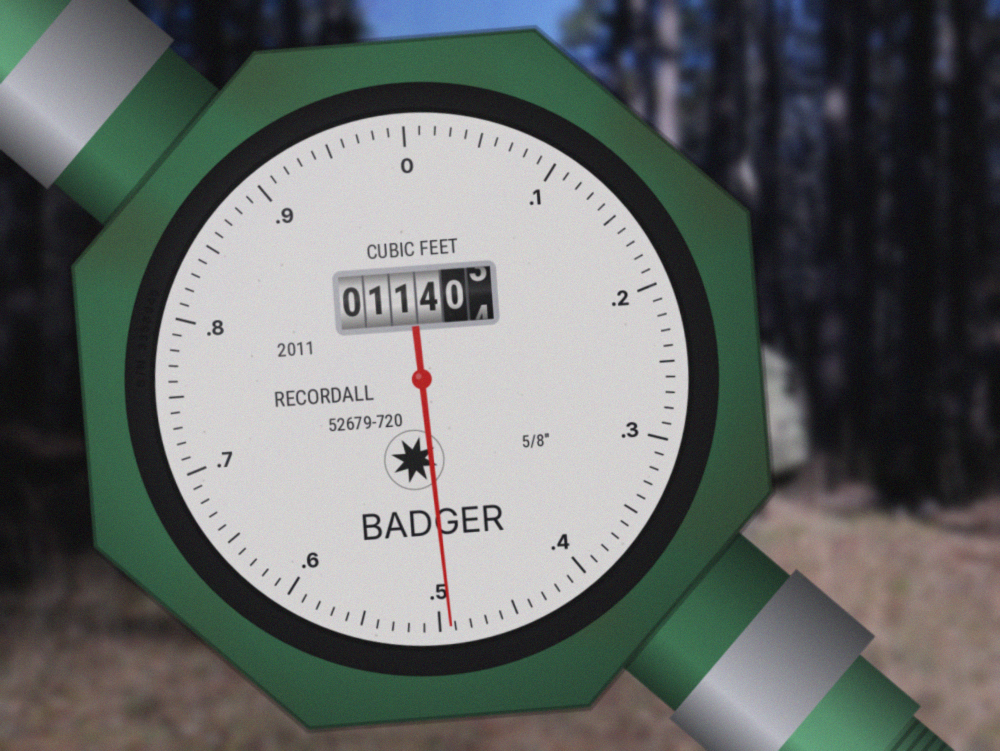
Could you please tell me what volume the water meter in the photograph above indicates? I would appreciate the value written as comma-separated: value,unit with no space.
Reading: 11403.49,ft³
